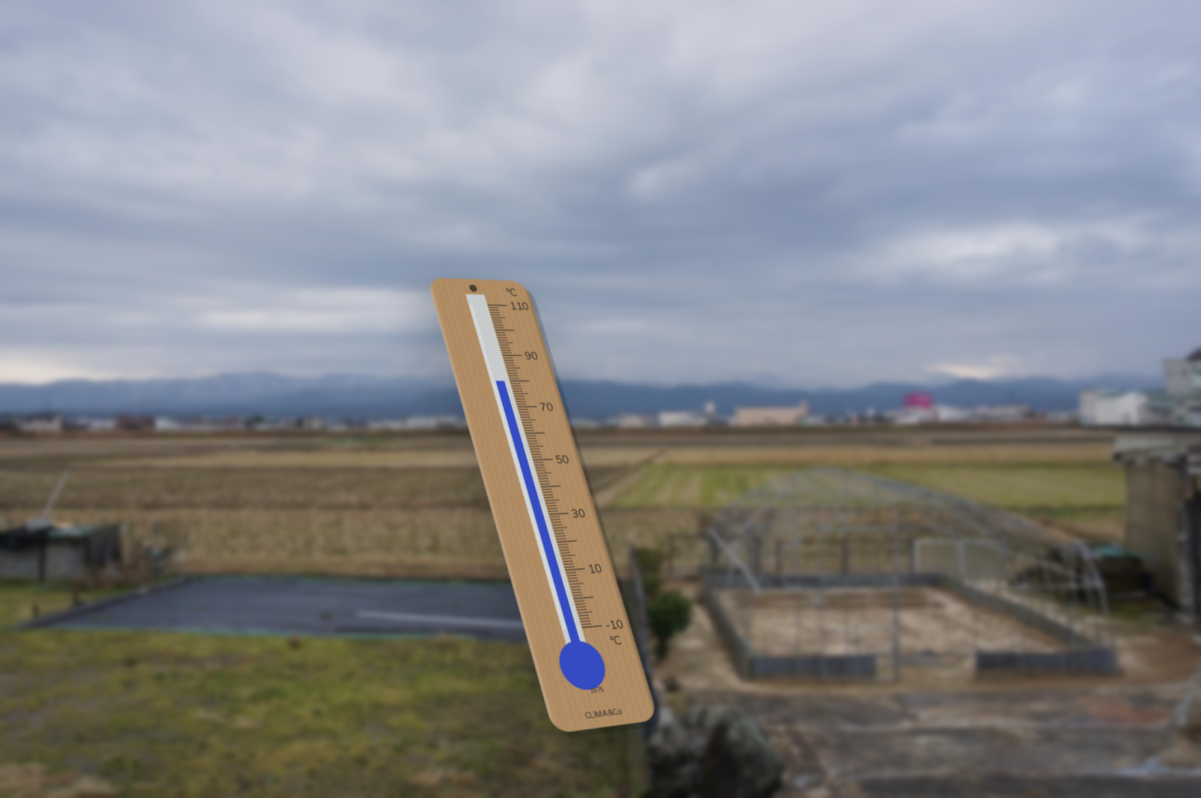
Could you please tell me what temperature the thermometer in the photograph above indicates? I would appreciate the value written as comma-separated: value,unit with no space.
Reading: 80,°C
